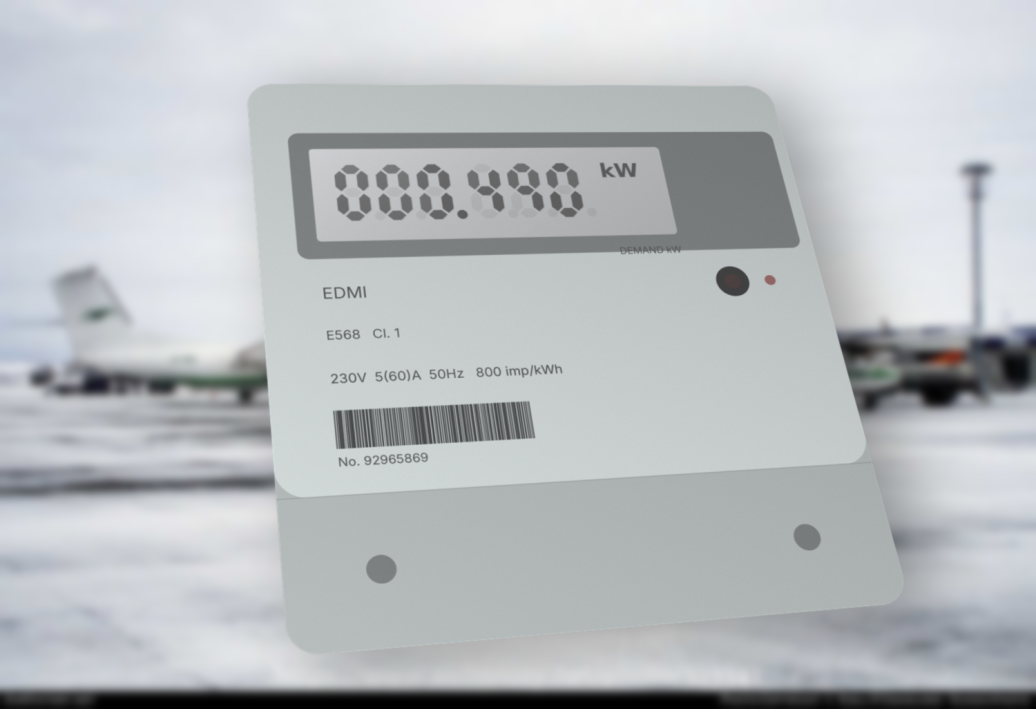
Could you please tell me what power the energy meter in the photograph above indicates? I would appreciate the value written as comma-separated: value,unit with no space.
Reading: 0.490,kW
